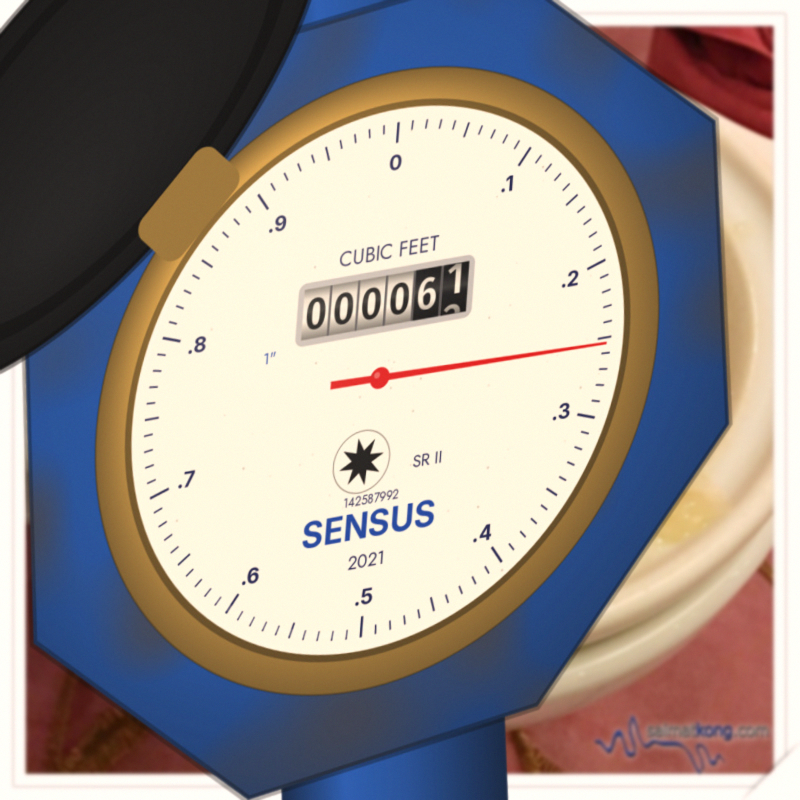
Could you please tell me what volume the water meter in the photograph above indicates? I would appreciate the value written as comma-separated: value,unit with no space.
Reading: 61.25,ft³
